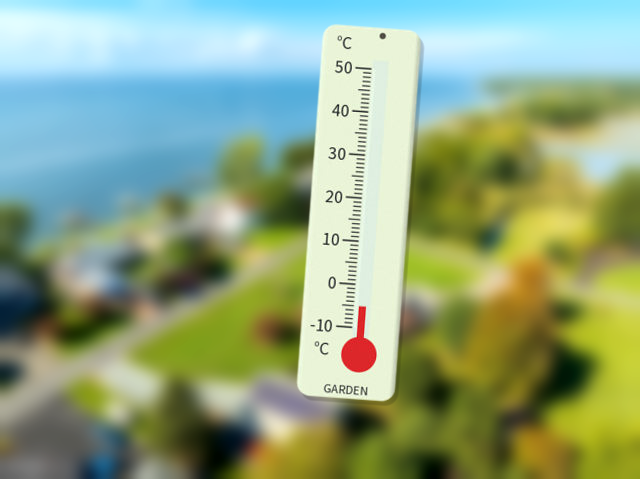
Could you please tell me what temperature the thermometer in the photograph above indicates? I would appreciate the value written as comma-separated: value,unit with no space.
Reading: -5,°C
